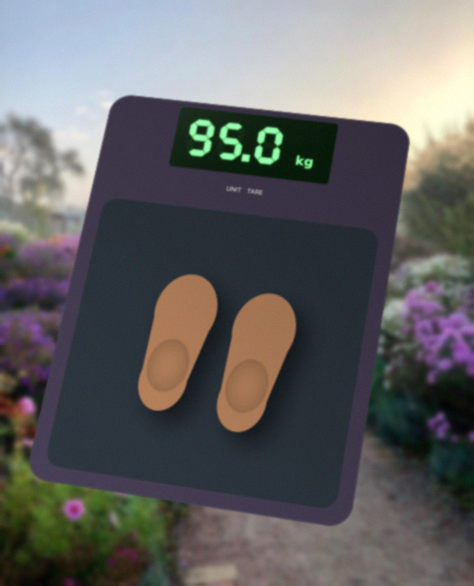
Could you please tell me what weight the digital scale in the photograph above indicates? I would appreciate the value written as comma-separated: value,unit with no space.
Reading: 95.0,kg
